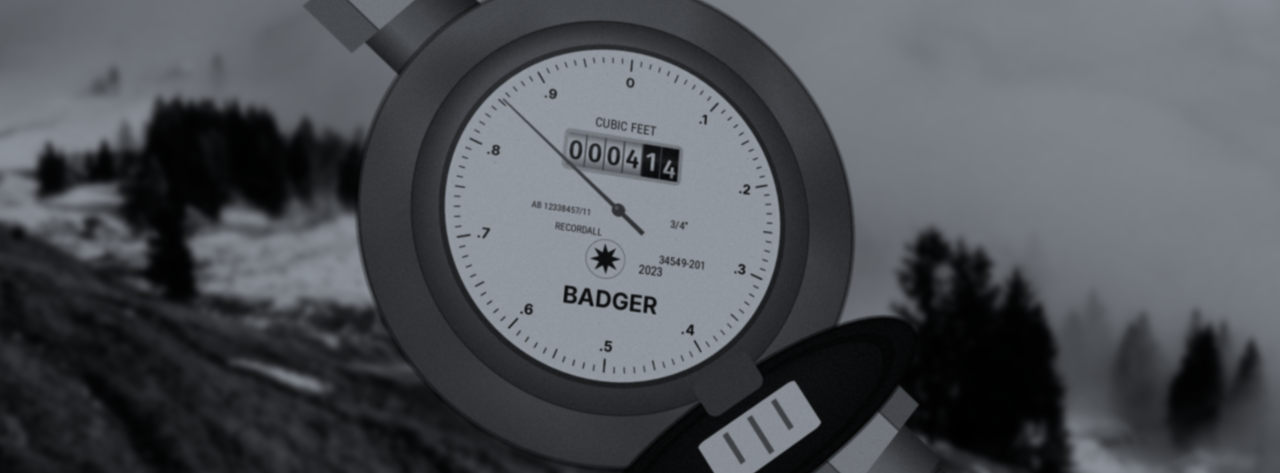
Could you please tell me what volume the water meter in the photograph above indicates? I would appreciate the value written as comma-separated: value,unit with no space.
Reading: 413.85,ft³
